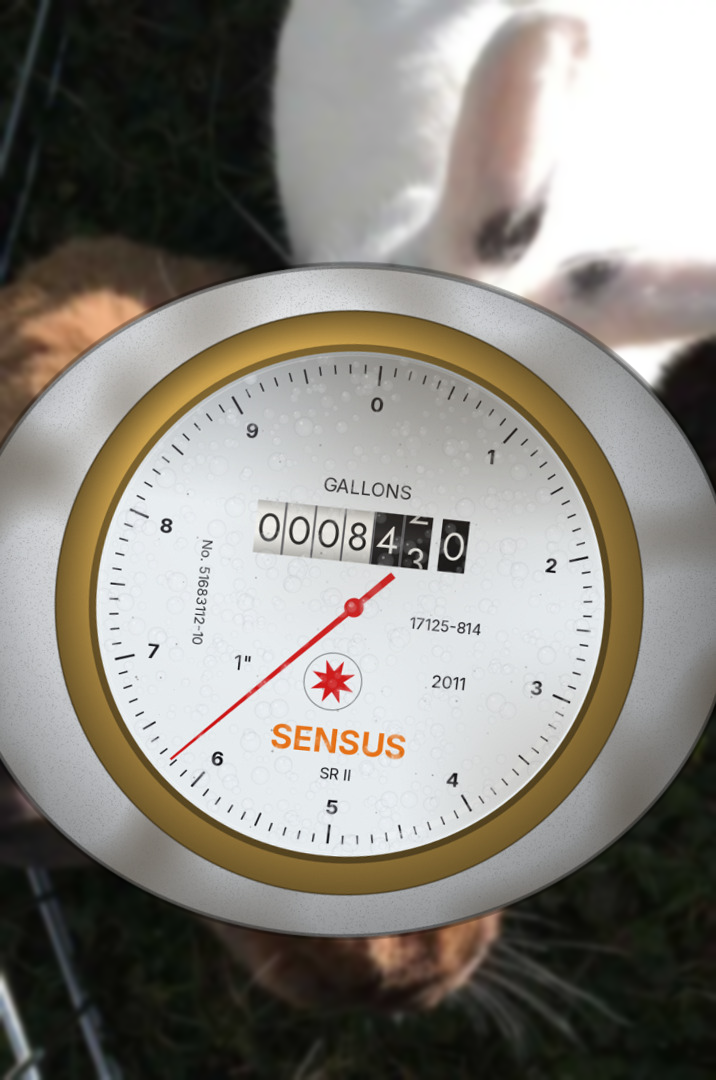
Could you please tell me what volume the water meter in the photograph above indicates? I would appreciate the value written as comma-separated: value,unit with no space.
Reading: 8426.2,gal
